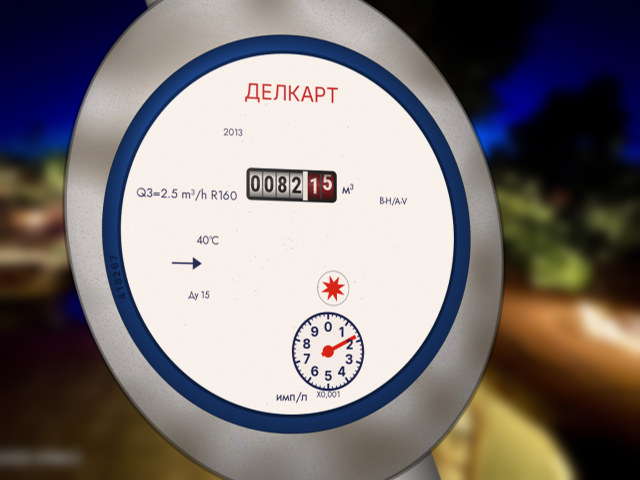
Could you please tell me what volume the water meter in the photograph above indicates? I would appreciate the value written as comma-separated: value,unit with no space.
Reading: 82.151,m³
